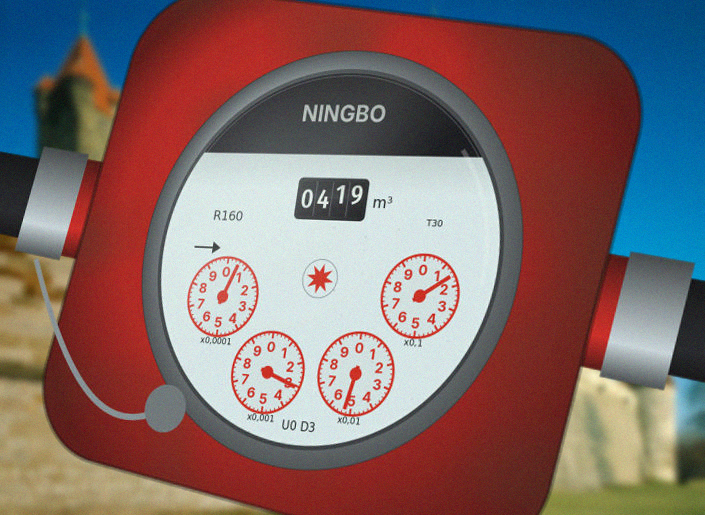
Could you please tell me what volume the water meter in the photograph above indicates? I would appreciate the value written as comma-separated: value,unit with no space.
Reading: 419.1530,m³
